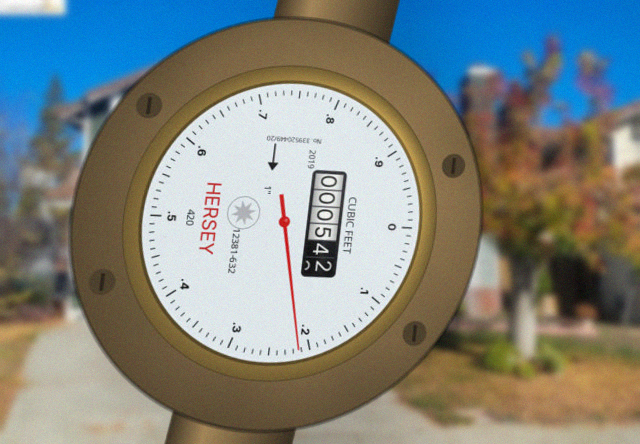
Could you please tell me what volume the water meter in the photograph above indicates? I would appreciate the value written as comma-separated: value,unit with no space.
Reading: 542.21,ft³
